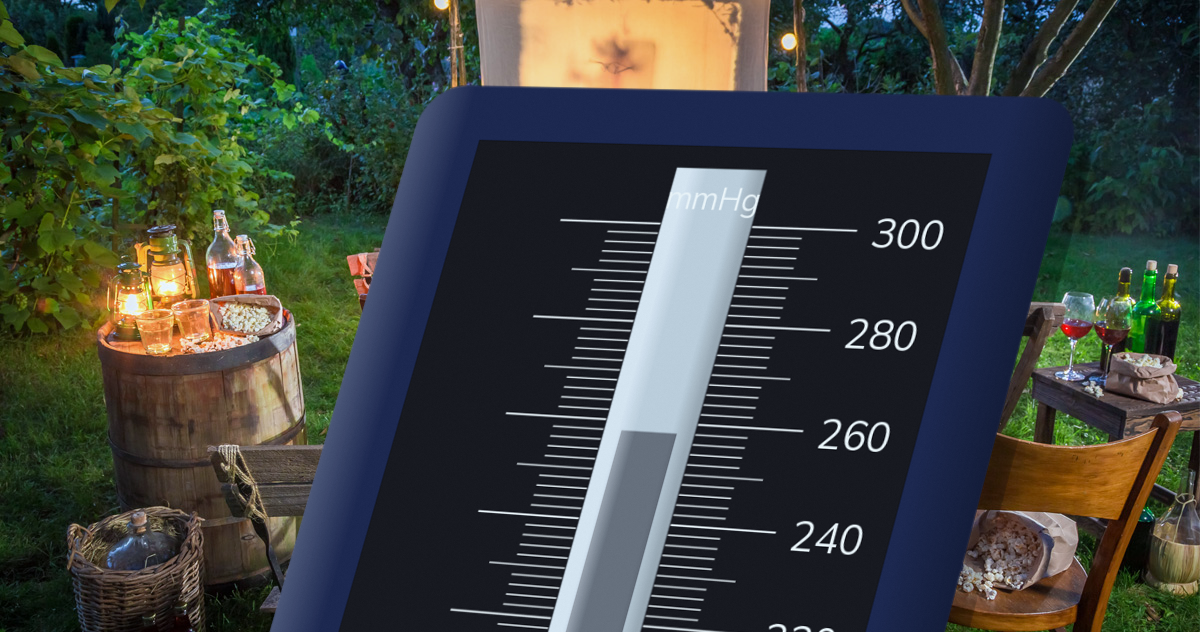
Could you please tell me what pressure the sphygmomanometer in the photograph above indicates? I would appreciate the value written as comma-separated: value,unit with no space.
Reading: 258,mmHg
